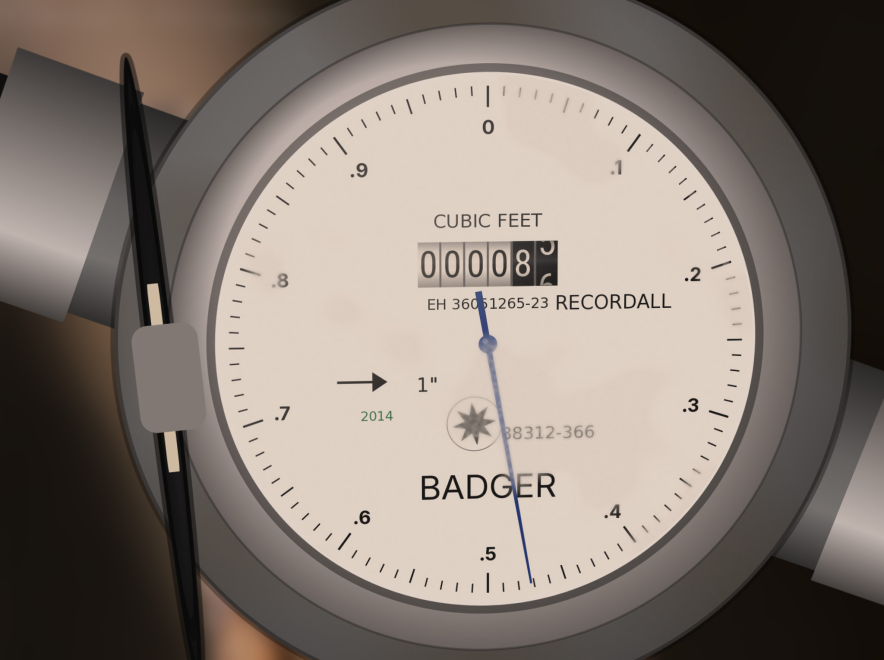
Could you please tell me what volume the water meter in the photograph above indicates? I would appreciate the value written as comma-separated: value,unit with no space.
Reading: 85.47,ft³
